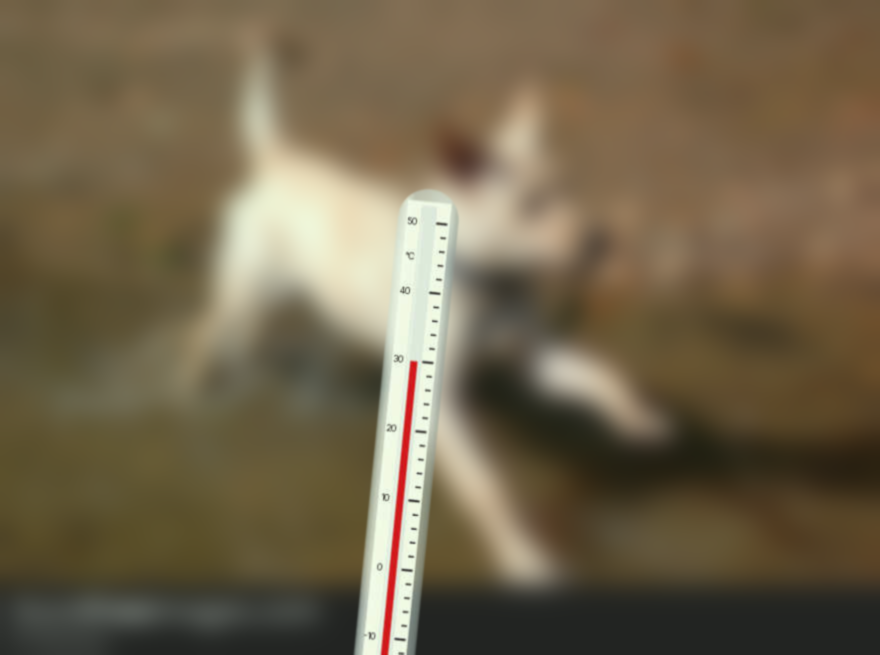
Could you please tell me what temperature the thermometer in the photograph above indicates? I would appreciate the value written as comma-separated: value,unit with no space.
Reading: 30,°C
